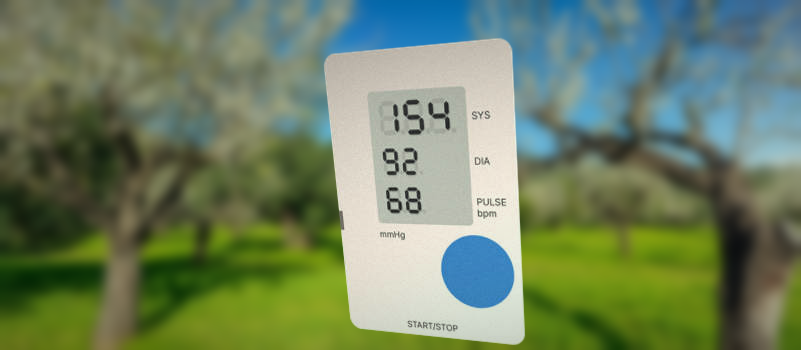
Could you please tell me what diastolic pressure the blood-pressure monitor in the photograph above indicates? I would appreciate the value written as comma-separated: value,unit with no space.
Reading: 92,mmHg
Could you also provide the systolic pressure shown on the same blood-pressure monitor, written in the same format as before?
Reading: 154,mmHg
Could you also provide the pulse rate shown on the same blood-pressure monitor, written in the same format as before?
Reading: 68,bpm
